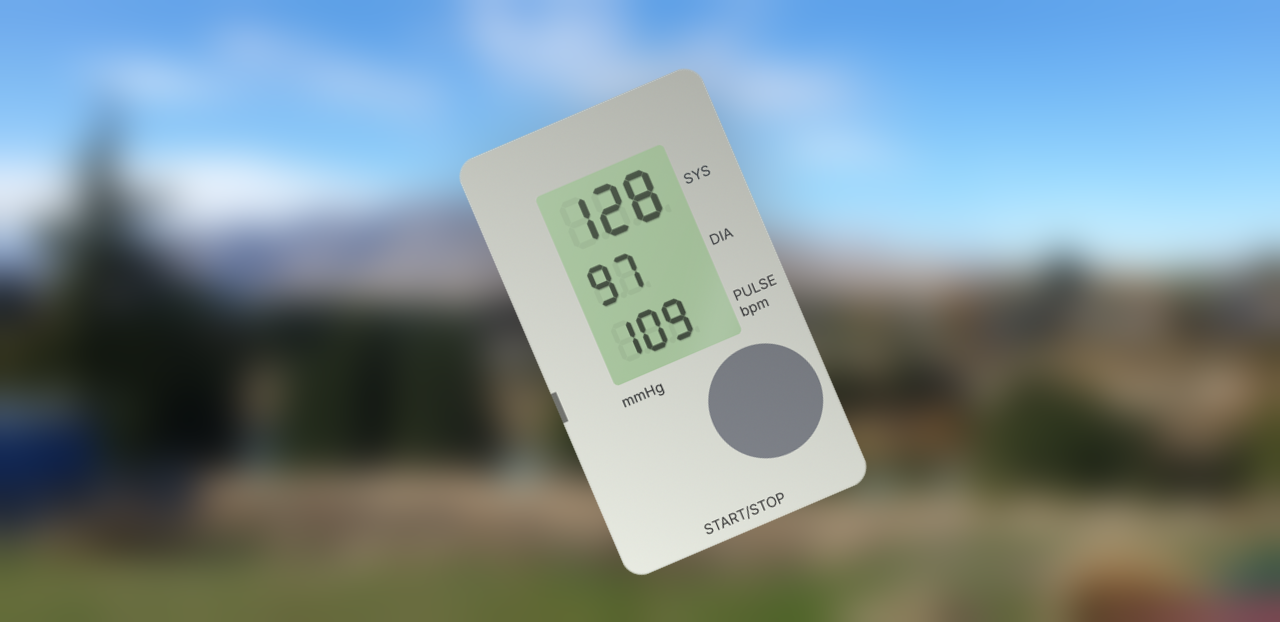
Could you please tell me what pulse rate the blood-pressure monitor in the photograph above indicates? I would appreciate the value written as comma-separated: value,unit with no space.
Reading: 109,bpm
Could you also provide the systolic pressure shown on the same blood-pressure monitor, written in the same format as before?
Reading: 128,mmHg
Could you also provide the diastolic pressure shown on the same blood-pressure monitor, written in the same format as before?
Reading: 97,mmHg
